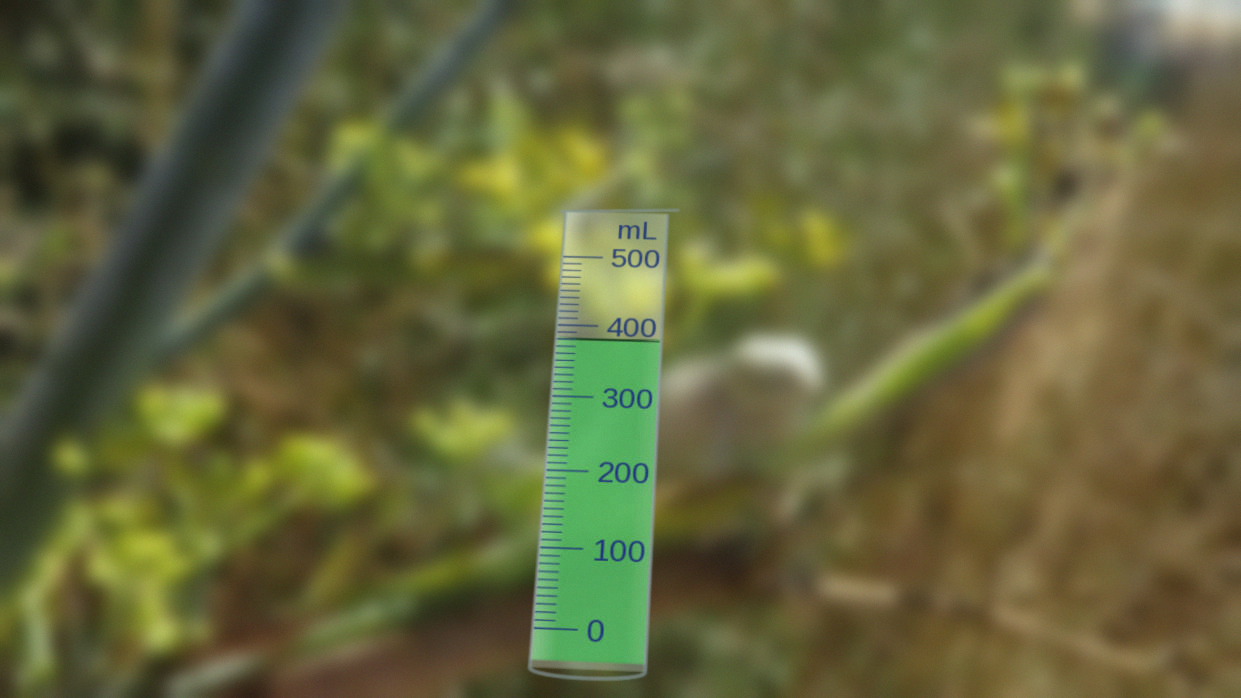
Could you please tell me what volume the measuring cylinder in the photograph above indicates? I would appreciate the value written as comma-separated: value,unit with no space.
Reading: 380,mL
